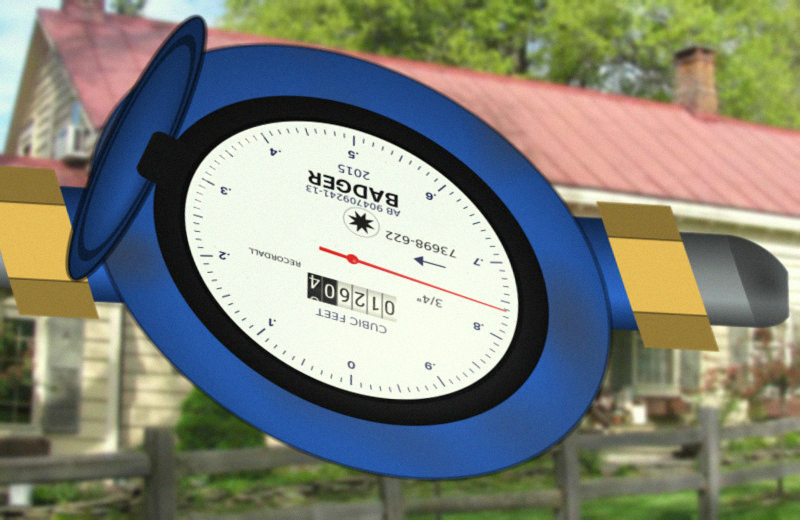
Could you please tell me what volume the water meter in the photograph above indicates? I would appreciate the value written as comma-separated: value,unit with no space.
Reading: 12603.76,ft³
